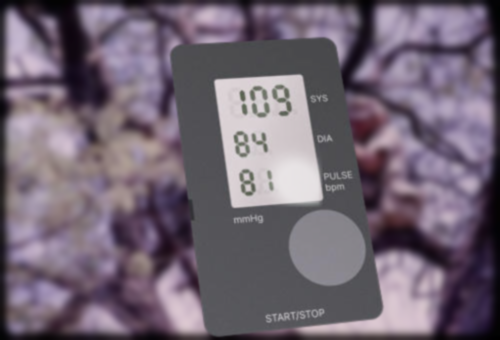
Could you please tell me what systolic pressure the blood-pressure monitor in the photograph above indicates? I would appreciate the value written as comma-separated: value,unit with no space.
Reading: 109,mmHg
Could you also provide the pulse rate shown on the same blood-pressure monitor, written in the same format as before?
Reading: 81,bpm
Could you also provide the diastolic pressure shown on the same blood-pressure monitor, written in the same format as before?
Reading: 84,mmHg
